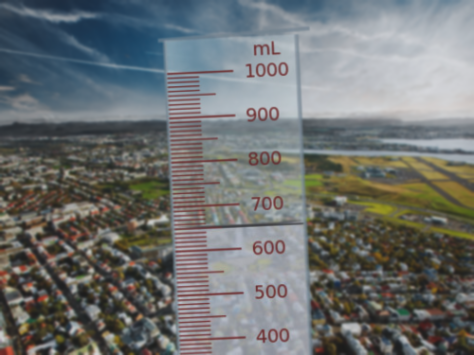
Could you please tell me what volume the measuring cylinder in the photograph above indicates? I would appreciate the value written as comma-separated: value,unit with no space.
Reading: 650,mL
